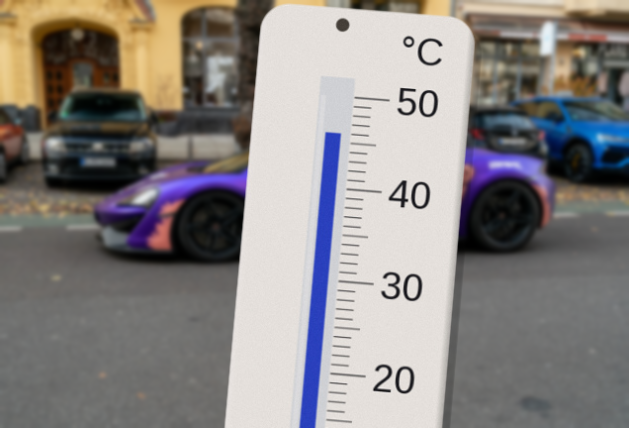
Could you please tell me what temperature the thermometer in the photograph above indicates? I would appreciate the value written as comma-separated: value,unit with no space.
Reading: 46,°C
